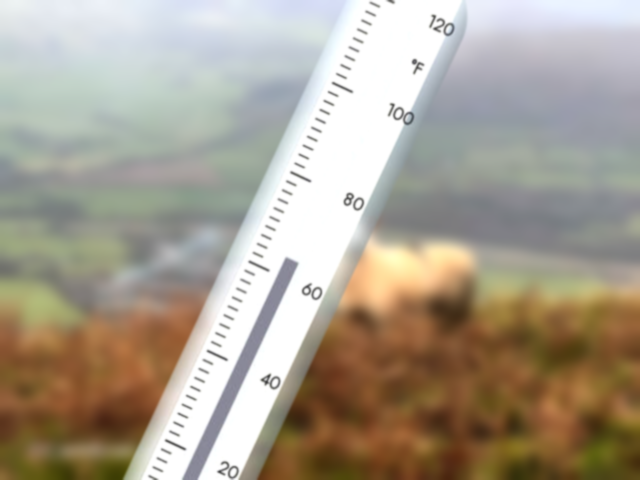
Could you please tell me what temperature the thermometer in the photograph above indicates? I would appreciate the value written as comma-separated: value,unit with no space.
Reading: 64,°F
